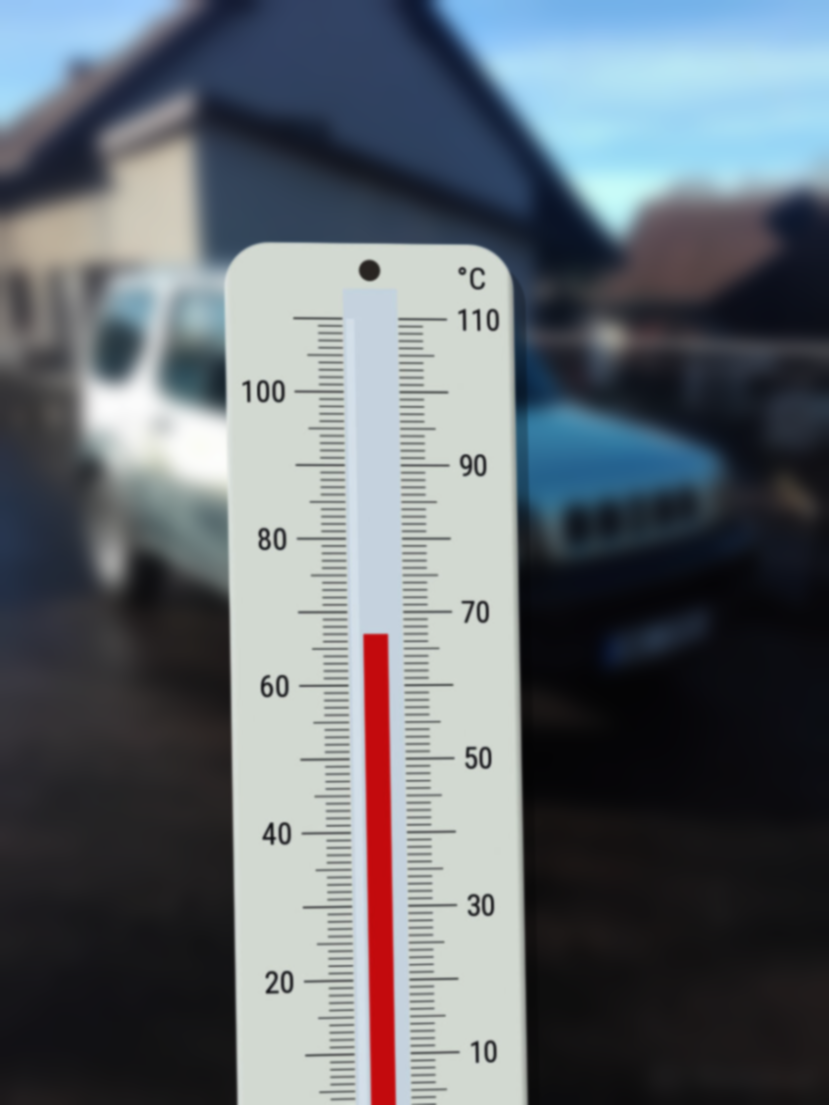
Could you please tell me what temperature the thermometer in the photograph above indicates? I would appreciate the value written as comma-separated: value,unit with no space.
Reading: 67,°C
